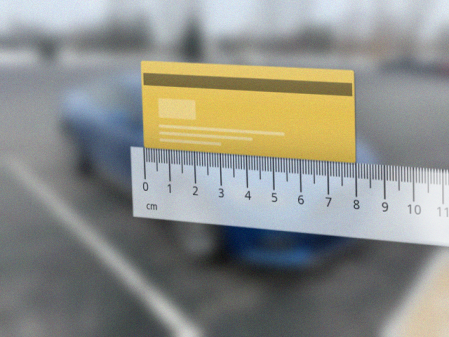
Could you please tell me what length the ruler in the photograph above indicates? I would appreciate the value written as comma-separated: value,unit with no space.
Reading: 8,cm
